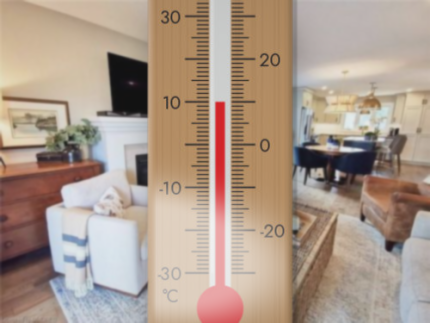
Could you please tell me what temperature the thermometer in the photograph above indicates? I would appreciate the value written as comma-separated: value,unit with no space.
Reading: 10,°C
